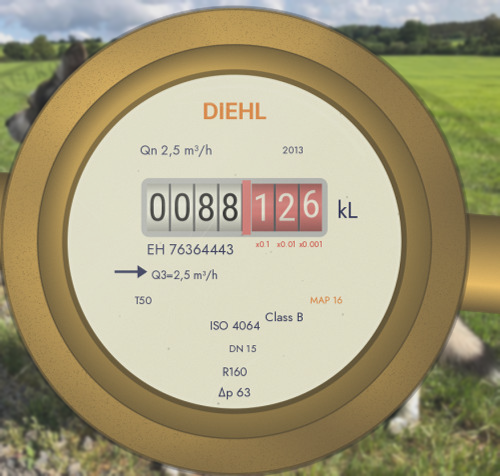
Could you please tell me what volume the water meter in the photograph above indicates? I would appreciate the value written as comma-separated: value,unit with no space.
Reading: 88.126,kL
